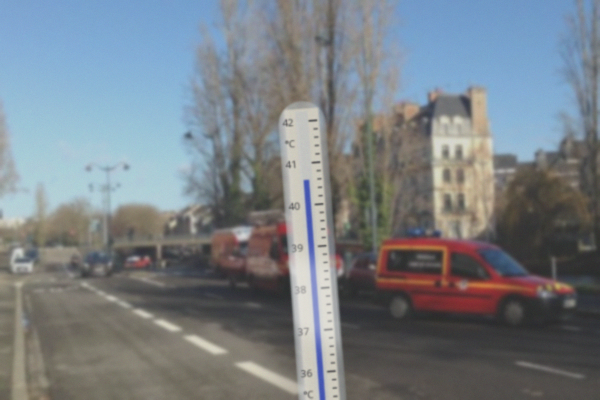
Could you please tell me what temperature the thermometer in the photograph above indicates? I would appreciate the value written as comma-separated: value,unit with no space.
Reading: 40.6,°C
